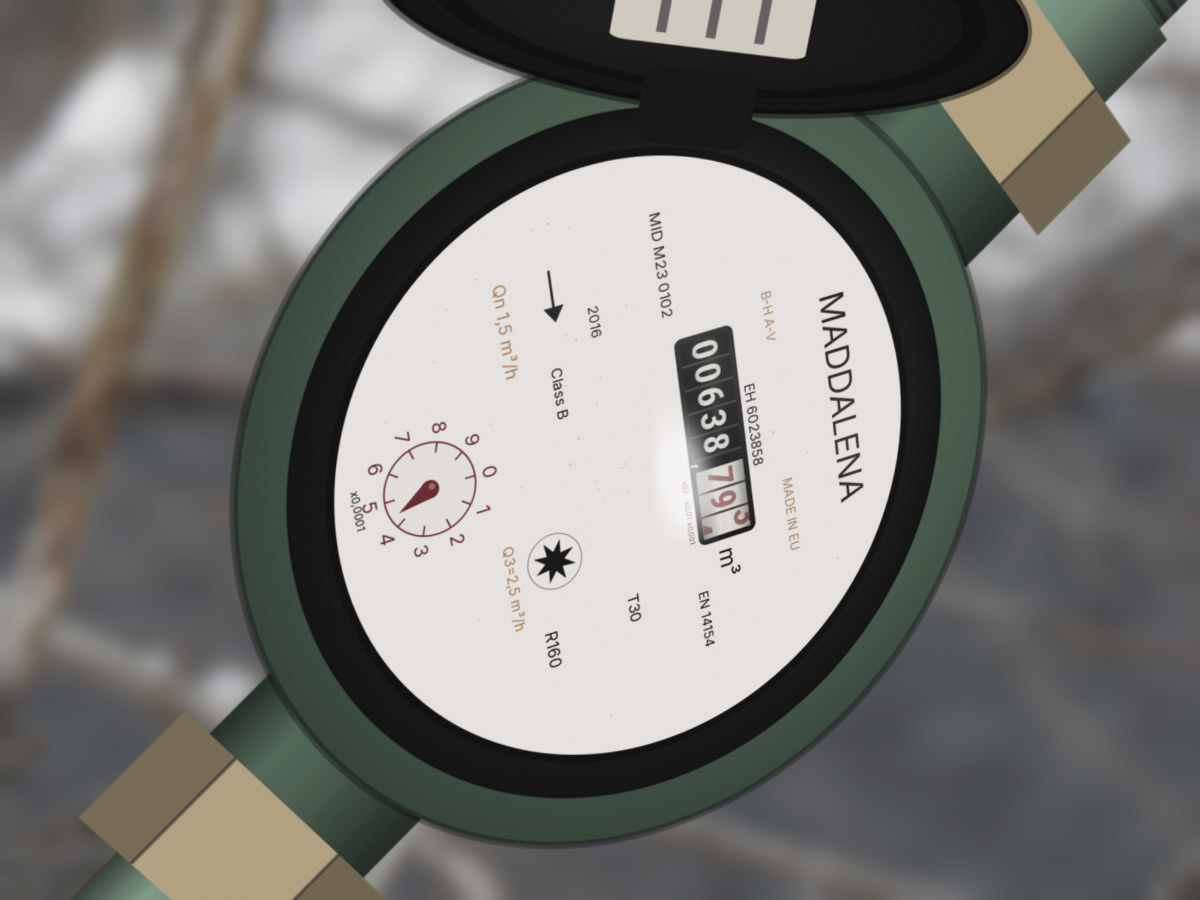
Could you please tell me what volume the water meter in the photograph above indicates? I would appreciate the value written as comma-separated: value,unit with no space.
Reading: 638.7934,m³
